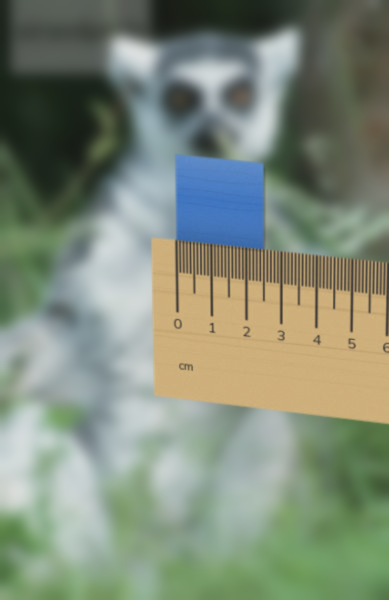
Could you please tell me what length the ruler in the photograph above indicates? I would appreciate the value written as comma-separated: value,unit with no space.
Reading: 2.5,cm
